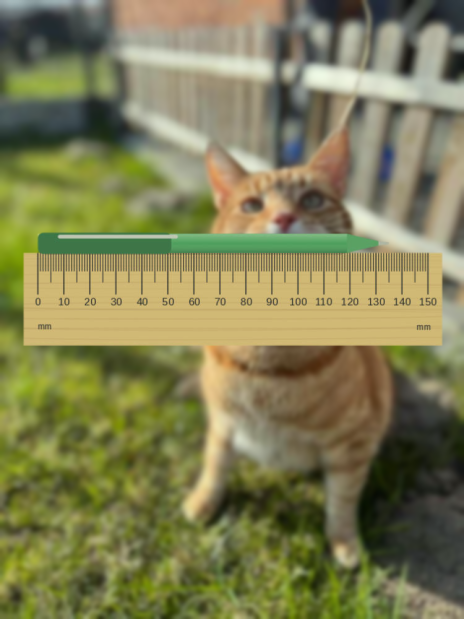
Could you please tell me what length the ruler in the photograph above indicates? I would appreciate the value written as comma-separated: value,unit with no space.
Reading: 135,mm
